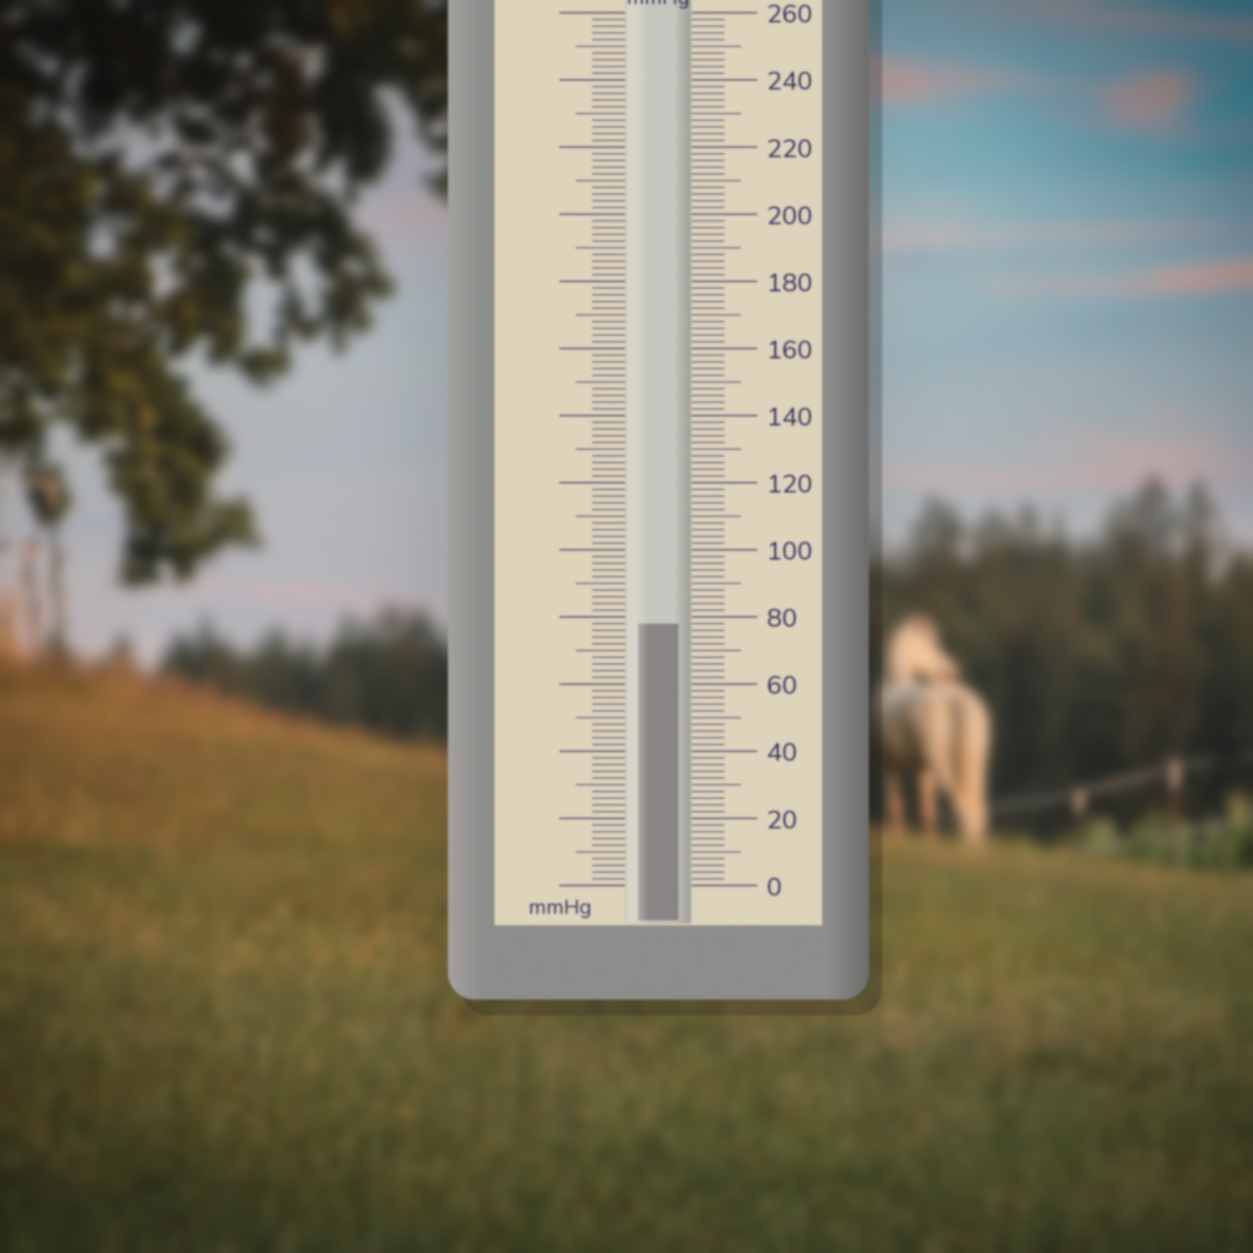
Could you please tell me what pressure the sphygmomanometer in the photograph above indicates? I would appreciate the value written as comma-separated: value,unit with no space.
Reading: 78,mmHg
